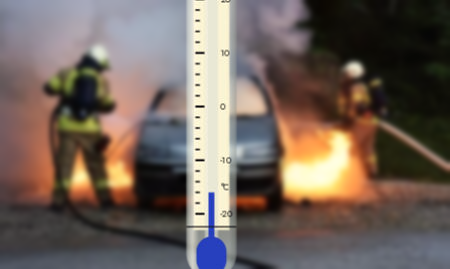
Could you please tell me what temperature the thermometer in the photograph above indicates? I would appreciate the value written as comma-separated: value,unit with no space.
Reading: -16,°C
